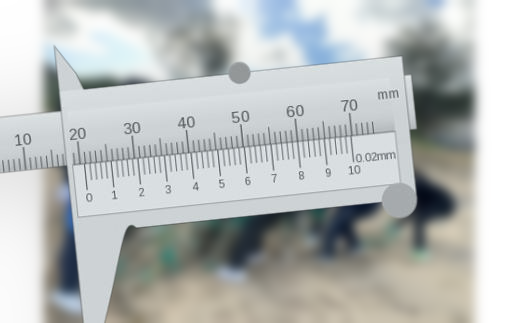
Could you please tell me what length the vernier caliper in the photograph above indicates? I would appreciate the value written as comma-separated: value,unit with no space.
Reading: 20.8,mm
